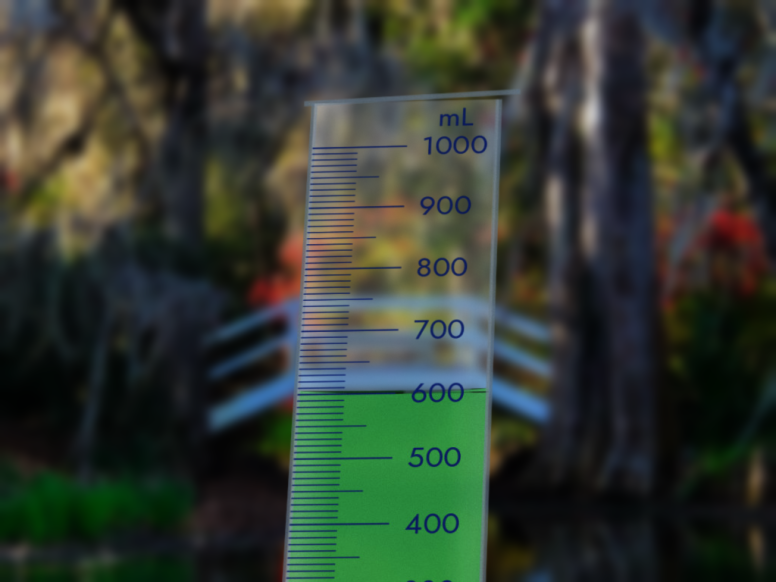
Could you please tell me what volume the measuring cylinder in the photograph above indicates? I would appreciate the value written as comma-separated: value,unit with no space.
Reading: 600,mL
